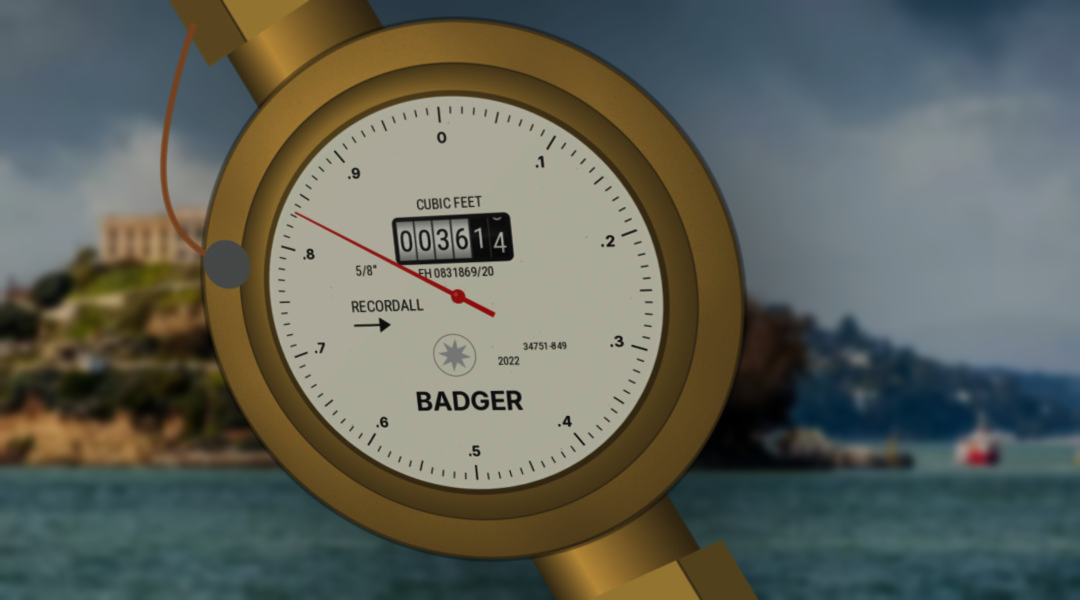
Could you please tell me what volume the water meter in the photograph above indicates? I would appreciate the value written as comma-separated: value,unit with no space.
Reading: 3613.83,ft³
